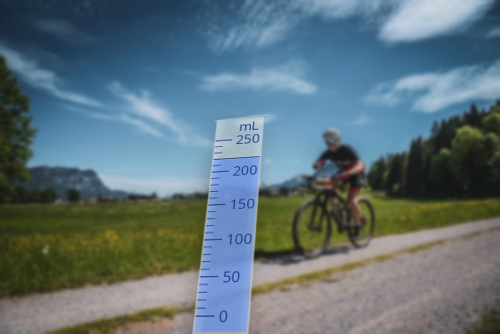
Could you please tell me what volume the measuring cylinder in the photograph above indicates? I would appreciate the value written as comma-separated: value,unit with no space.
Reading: 220,mL
